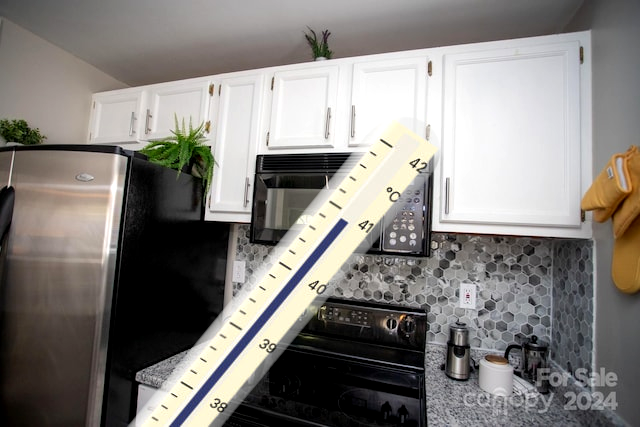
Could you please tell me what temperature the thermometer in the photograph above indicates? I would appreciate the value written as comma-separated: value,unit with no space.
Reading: 40.9,°C
